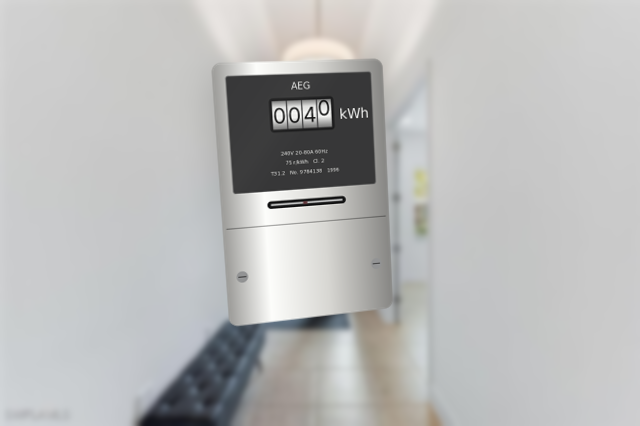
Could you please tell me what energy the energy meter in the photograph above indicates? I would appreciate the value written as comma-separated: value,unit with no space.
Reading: 40,kWh
